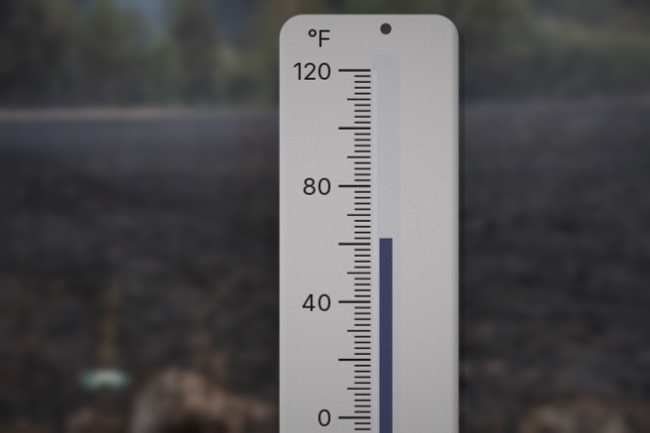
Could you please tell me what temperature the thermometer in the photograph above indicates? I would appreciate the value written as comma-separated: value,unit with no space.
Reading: 62,°F
